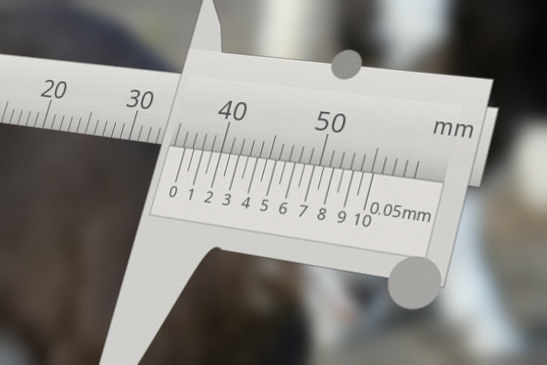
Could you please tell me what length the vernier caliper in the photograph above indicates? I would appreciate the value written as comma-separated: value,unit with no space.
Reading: 36.2,mm
